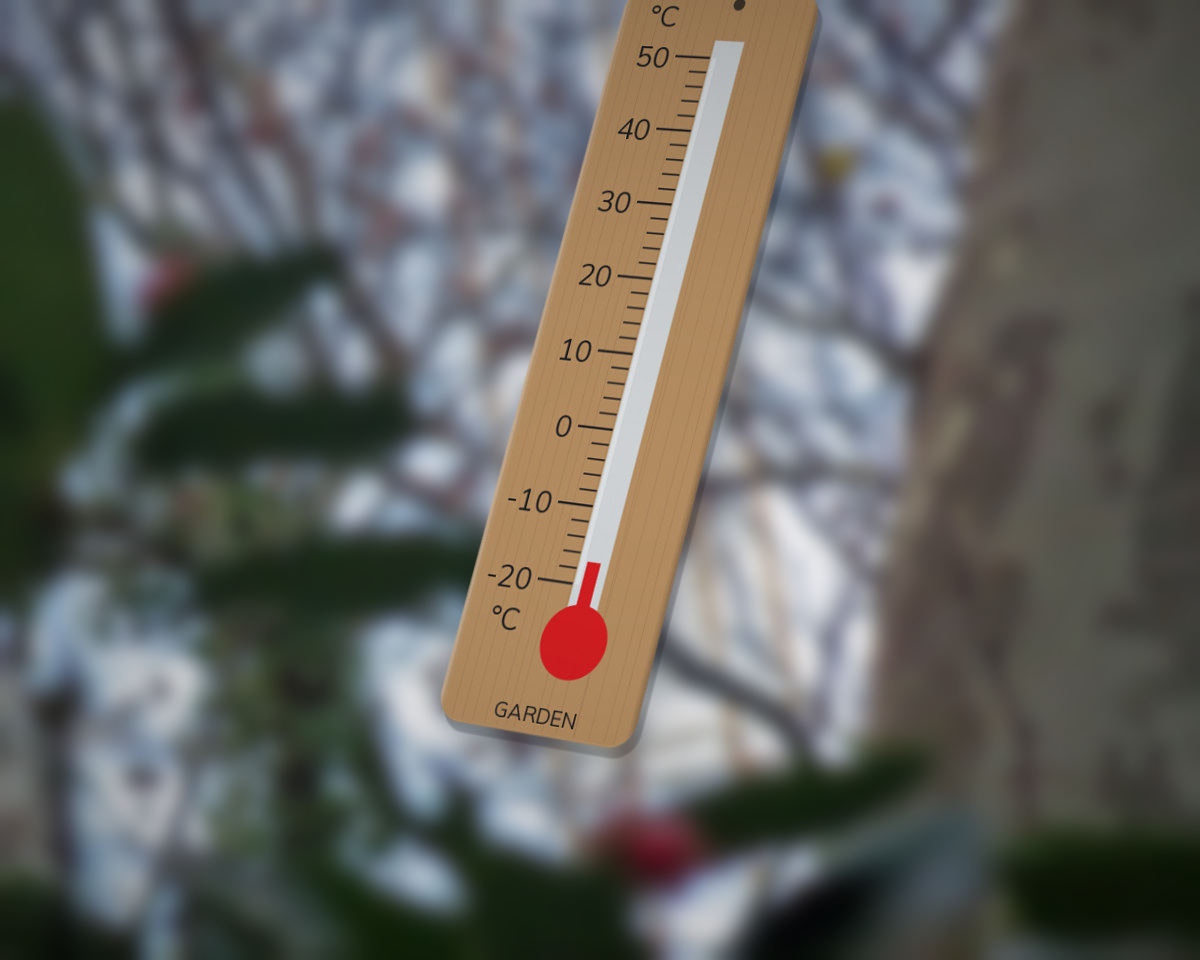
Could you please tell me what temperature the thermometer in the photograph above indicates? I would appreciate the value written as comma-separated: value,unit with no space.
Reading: -17,°C
